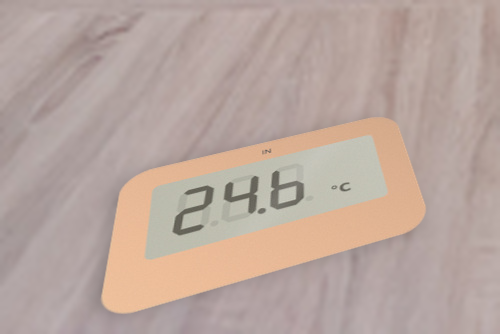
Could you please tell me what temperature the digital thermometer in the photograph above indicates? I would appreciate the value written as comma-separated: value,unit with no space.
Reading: 24.6,°C
